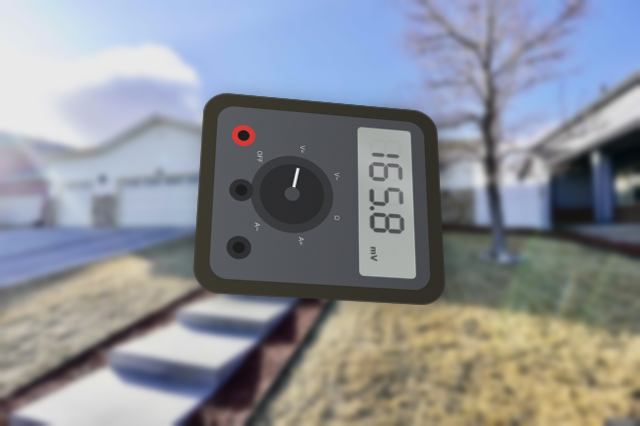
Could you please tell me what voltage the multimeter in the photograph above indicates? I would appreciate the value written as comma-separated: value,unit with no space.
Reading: 165.8,mV
